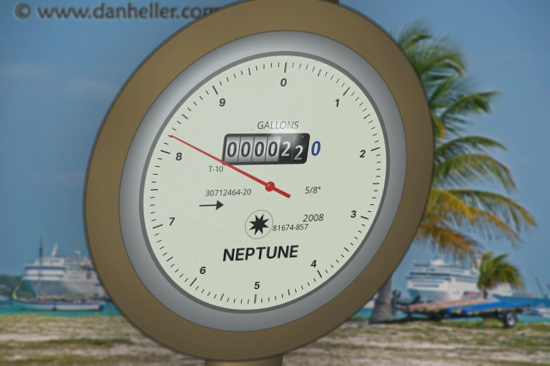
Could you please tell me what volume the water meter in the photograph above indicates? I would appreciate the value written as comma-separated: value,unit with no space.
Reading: 218.2,gal
